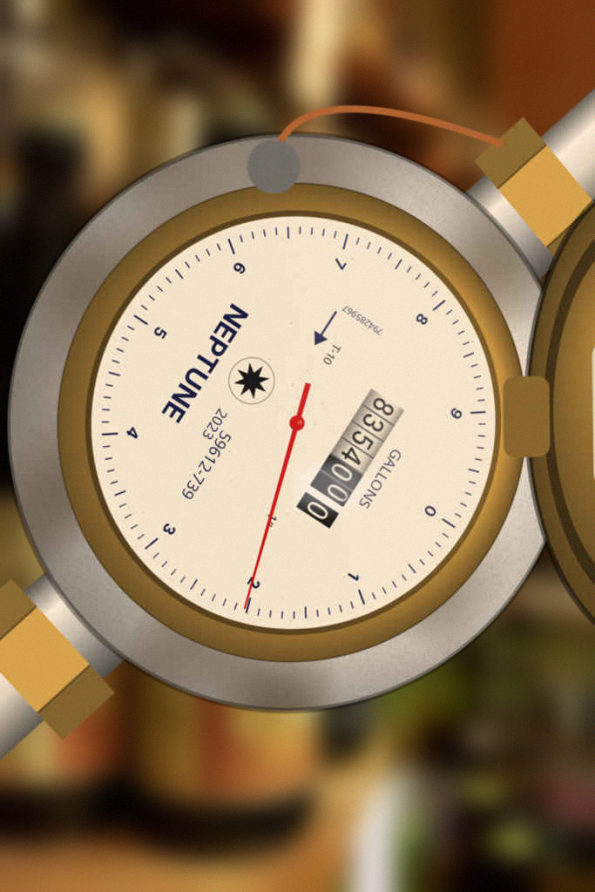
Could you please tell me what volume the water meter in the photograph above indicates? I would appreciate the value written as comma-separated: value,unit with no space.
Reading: 8354002.0,gal
